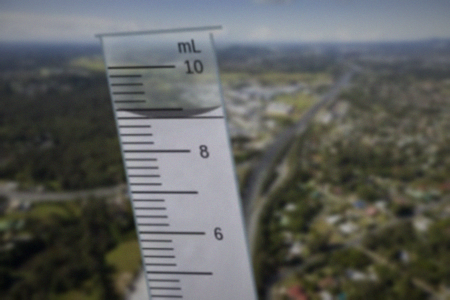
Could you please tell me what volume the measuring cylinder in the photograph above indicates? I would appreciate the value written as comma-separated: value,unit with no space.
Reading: 8.8,mL
